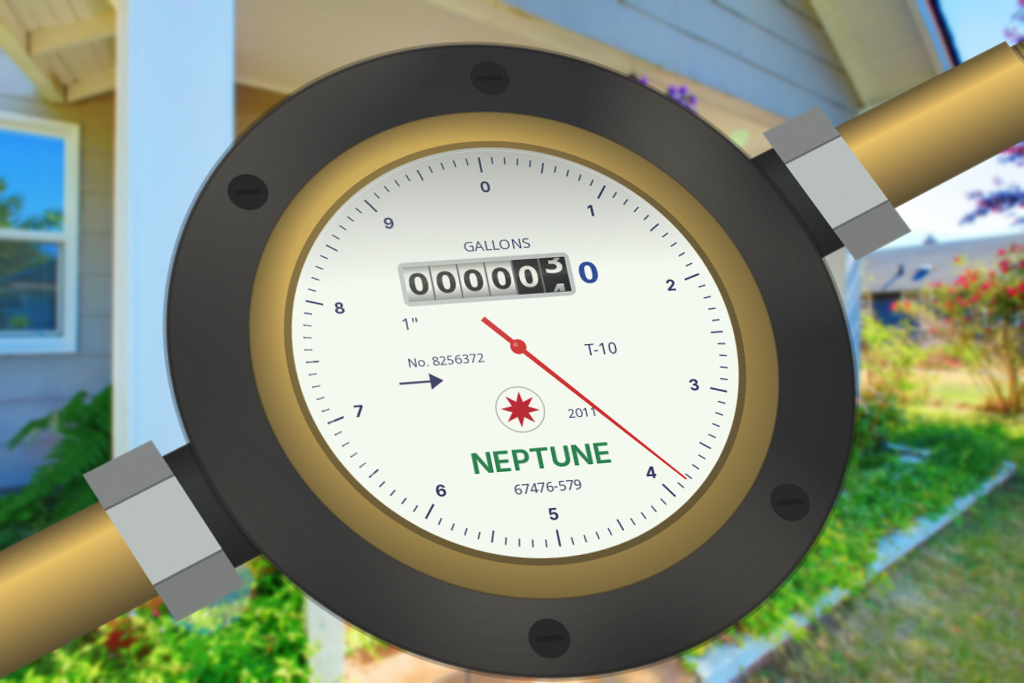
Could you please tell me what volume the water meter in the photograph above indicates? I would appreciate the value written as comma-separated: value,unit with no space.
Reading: 33.8,gal
